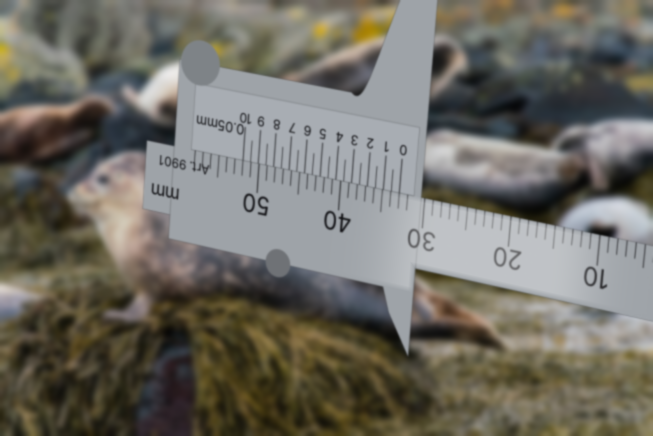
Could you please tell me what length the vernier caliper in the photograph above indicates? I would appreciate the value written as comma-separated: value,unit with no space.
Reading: 33.0,mm
